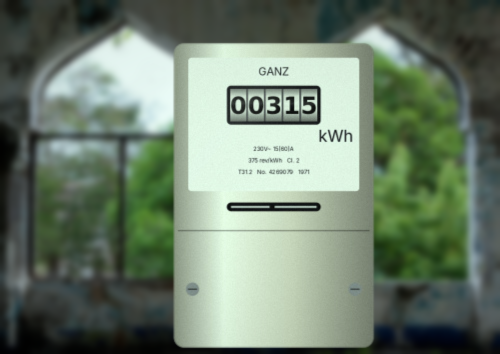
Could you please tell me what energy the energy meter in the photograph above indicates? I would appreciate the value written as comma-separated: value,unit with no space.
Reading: 315,kWh
